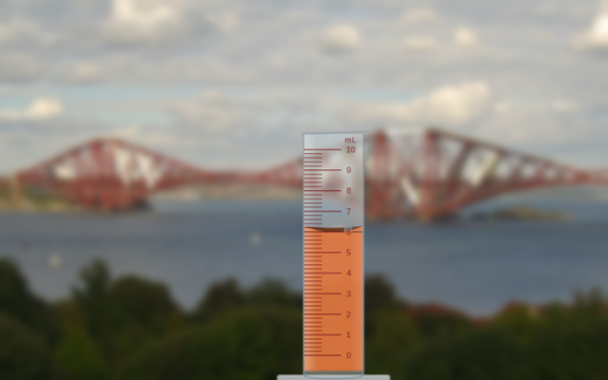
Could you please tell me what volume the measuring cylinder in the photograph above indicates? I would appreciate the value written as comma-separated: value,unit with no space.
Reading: 6,mL
